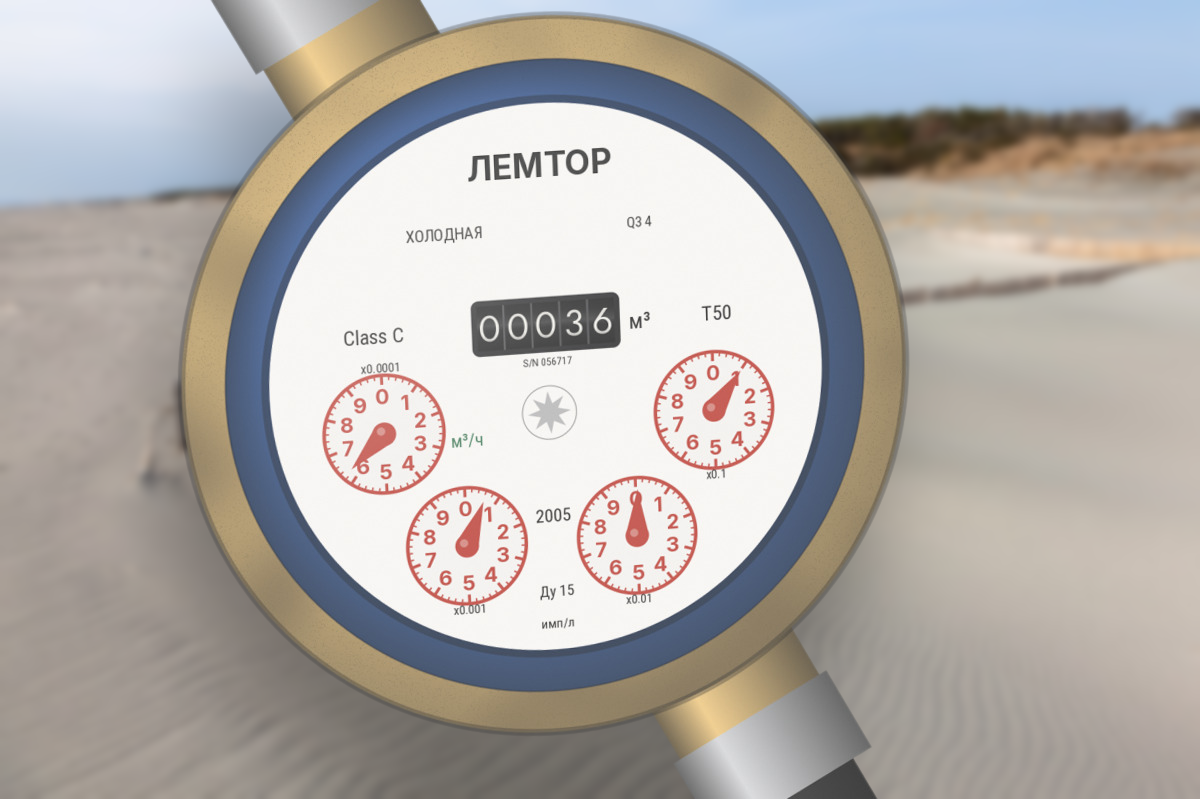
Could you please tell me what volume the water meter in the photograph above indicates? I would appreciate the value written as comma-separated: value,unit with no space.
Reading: 36.1006,m³
